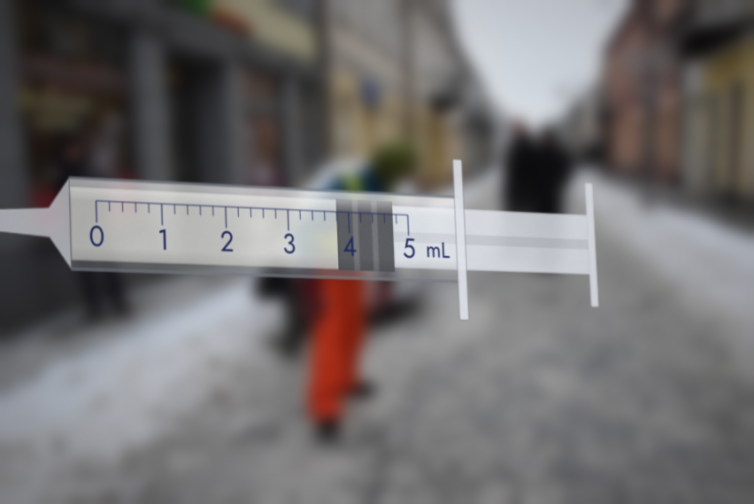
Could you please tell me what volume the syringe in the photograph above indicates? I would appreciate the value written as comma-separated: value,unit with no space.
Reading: 3.8,mL
